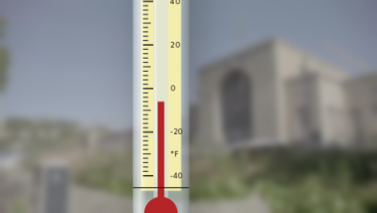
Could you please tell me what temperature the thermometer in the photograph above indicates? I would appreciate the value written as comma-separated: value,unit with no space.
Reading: -6,°F
